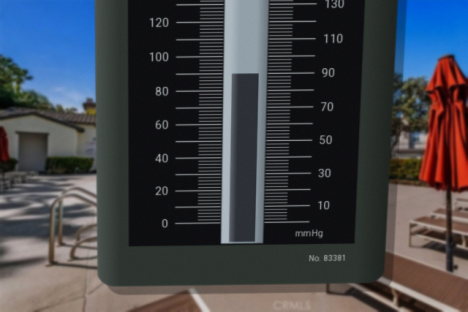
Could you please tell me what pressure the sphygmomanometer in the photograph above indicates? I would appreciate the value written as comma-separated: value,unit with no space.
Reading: 90,mmHg
